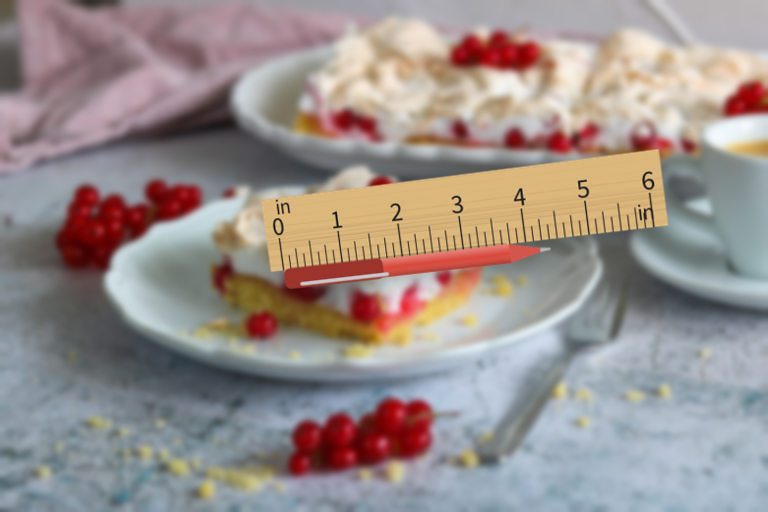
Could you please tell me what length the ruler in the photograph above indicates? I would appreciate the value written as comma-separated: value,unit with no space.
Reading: 4.375,in
